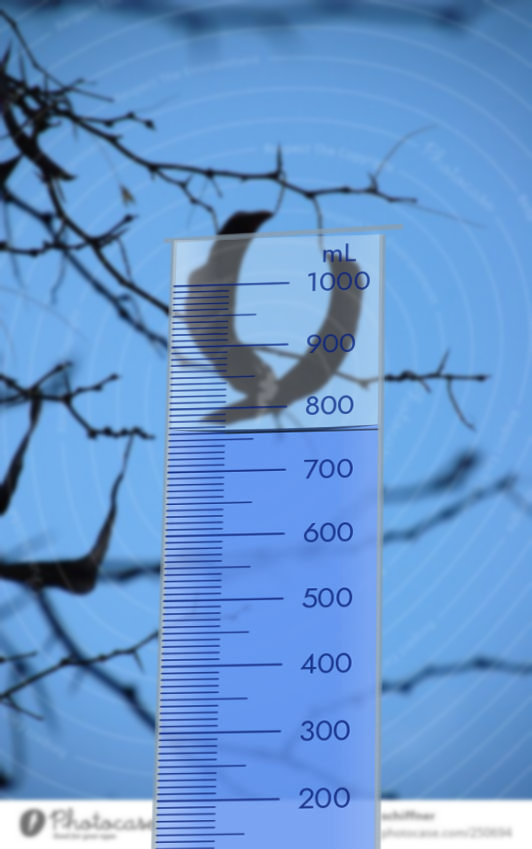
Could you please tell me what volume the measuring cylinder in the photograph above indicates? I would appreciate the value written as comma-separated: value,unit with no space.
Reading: 760,mL
